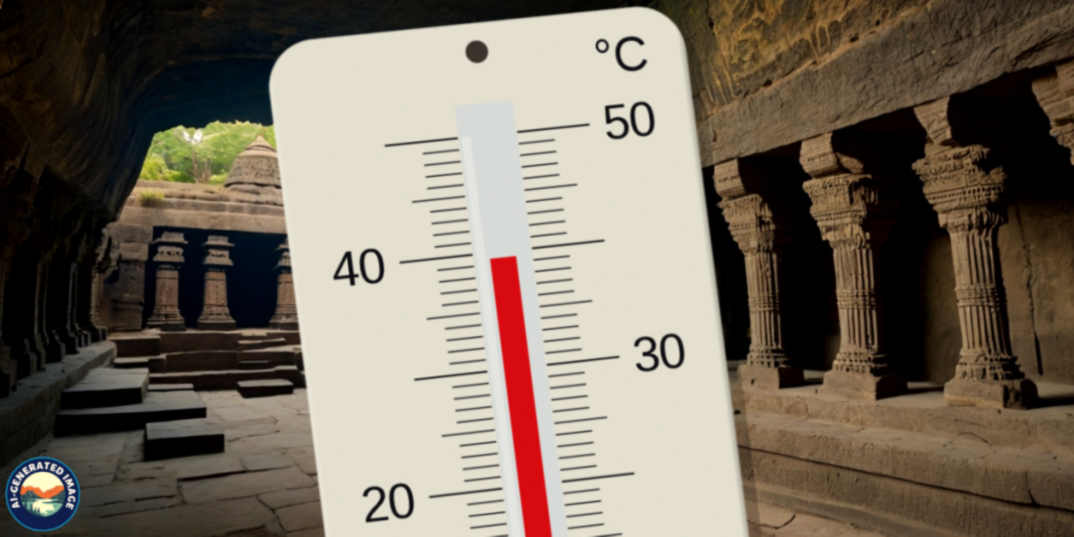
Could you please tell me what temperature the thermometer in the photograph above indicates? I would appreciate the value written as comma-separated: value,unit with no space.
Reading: 39.5,°C
